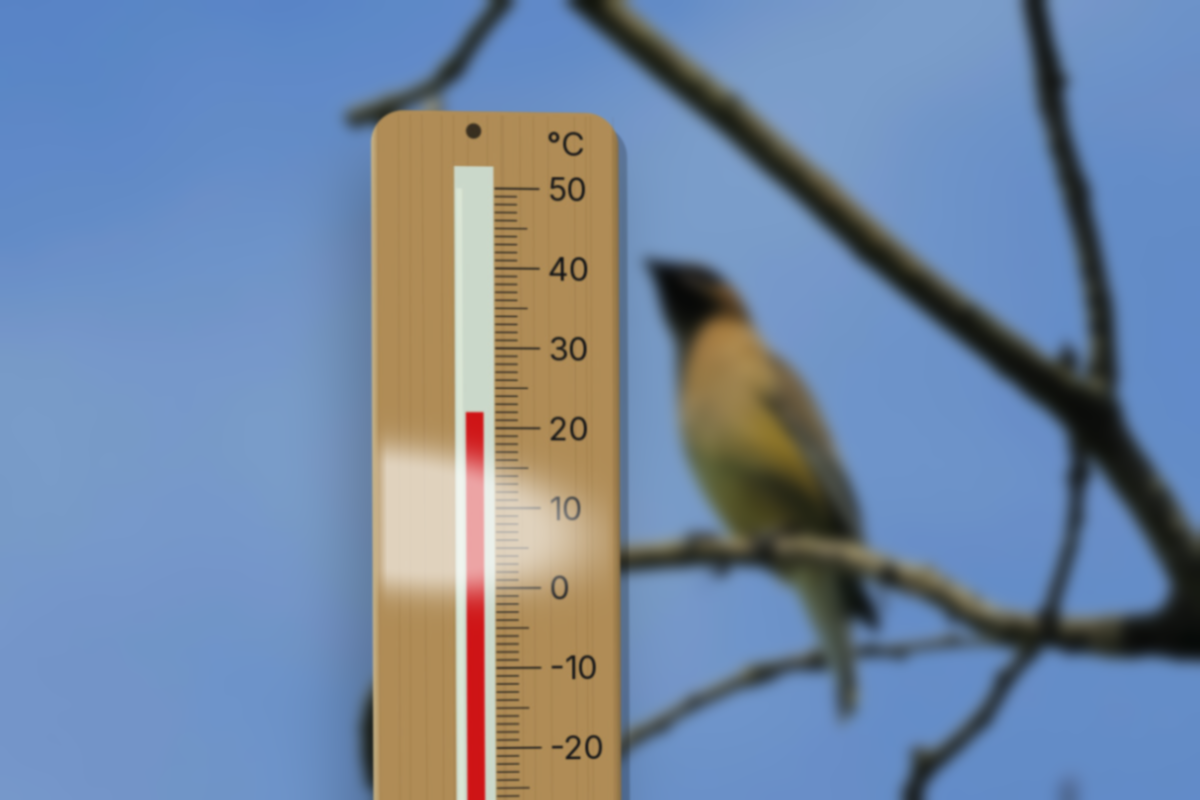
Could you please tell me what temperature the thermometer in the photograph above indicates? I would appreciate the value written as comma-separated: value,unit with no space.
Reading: 22,°C
